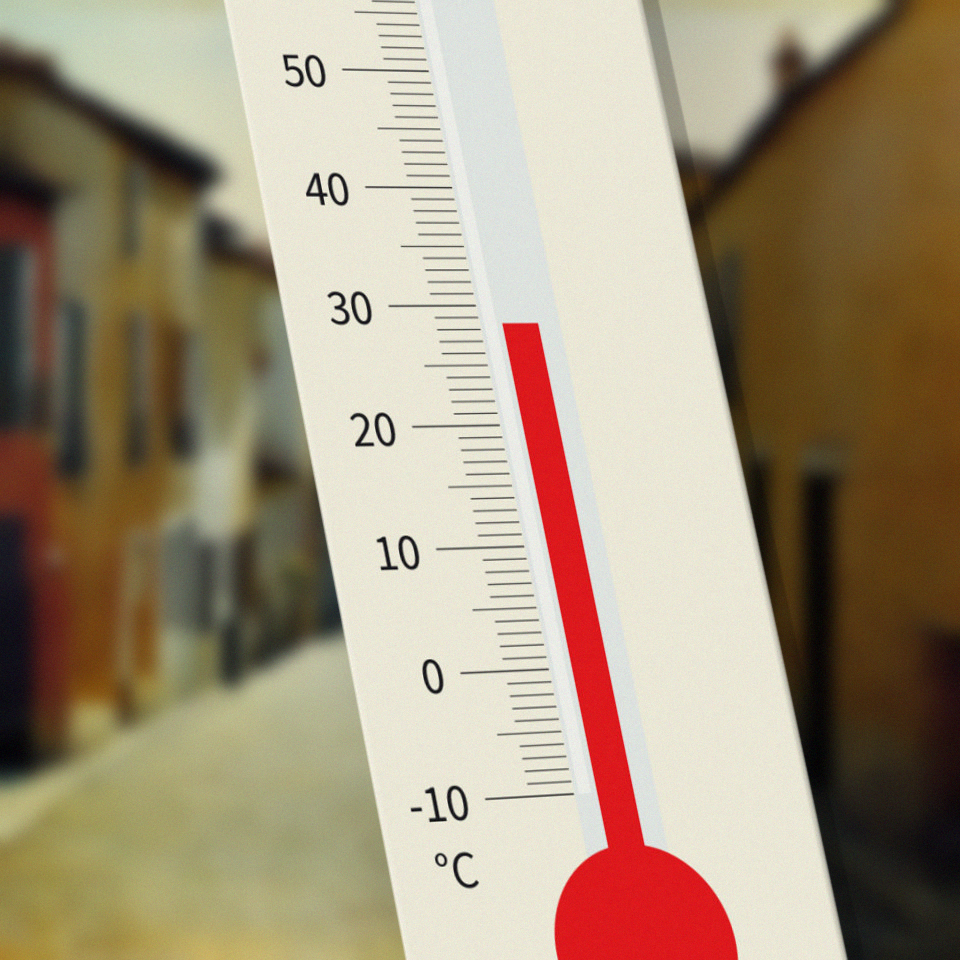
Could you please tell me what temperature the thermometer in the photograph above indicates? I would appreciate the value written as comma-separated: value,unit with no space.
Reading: 28.5,°C
